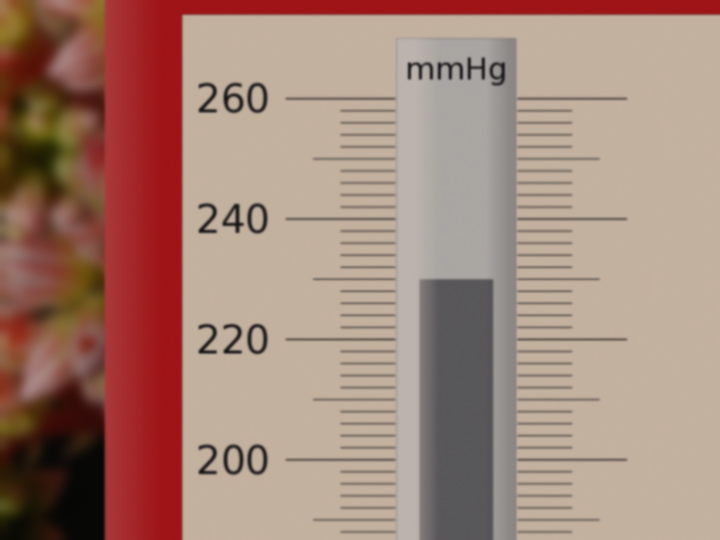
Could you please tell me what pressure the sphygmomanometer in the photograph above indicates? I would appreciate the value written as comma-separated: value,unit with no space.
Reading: 230,mmHg
